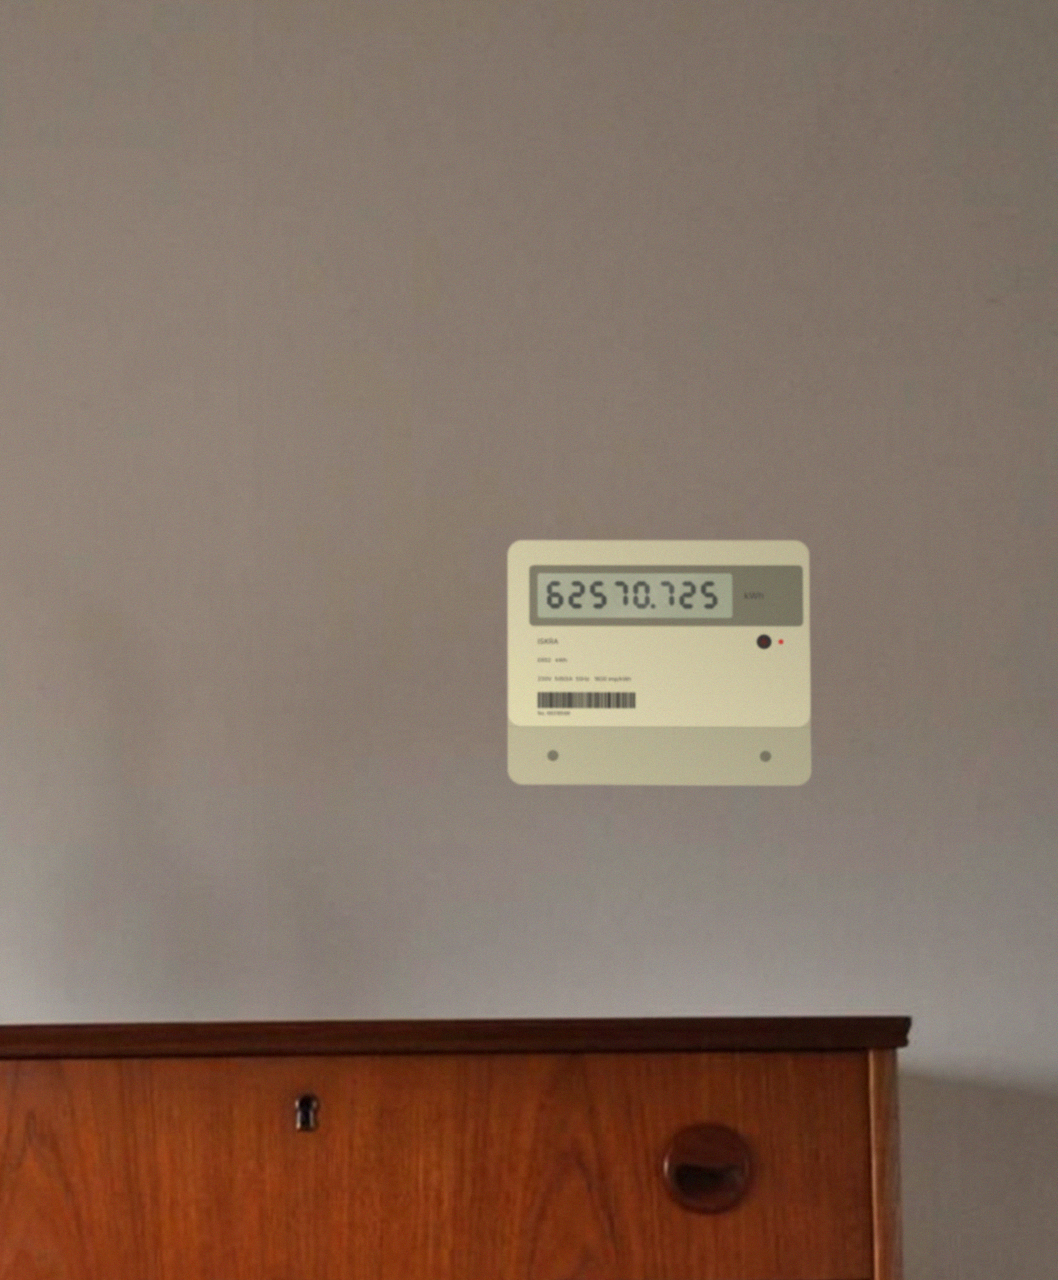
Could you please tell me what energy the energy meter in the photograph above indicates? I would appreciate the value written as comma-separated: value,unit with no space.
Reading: 62570.725,kWh
